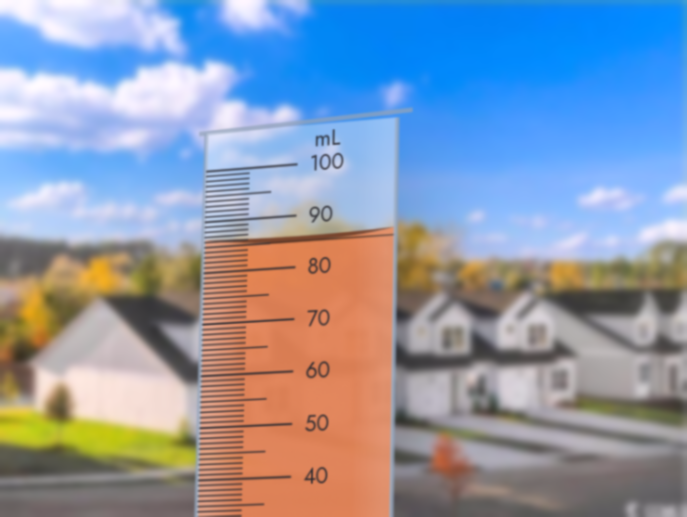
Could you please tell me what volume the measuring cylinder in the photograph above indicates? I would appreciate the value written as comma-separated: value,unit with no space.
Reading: 85,mL
